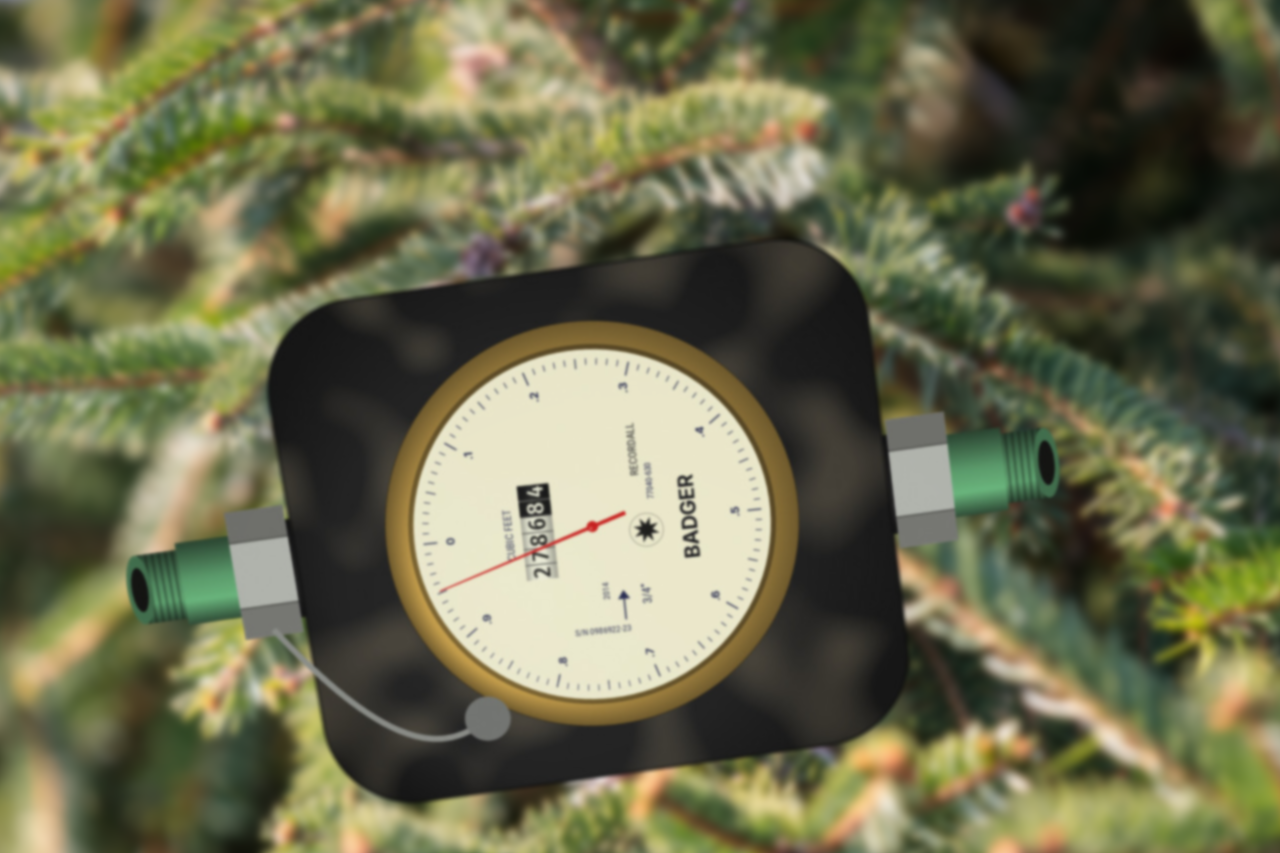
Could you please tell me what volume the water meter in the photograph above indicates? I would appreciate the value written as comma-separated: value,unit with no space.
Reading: 278683.95,ft³
